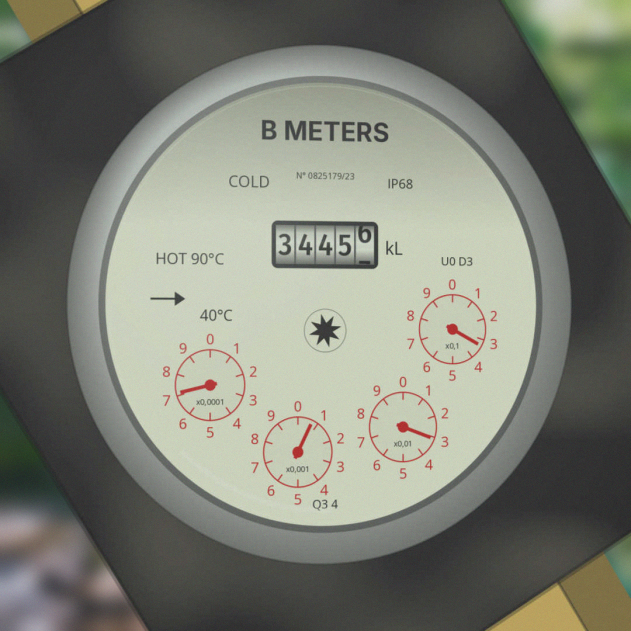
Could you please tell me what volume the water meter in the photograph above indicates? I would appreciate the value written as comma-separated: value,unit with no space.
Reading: 34456.3307,kL
